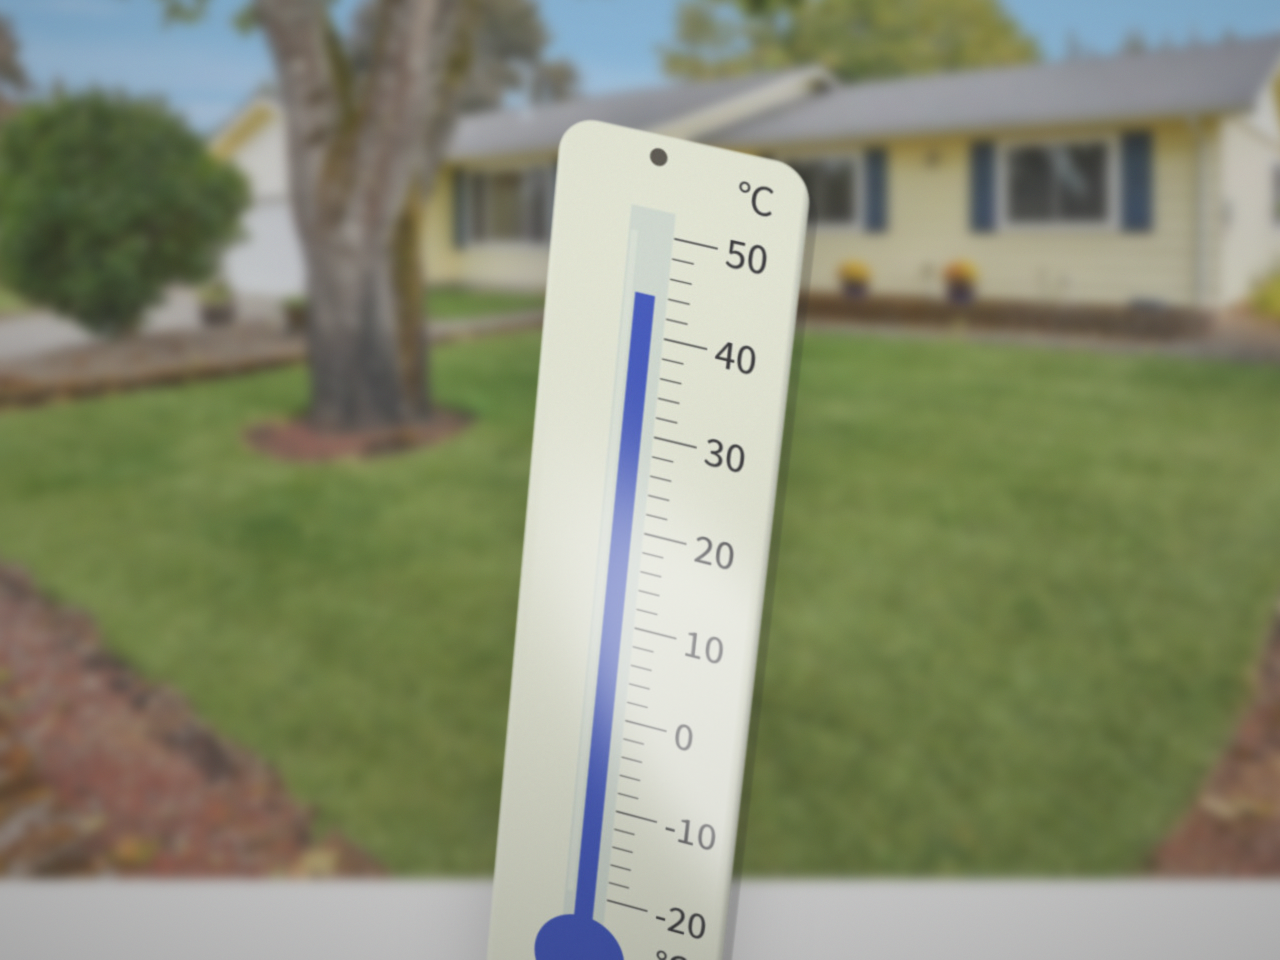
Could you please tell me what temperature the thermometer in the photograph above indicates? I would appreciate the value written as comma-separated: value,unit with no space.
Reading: 44,°C
